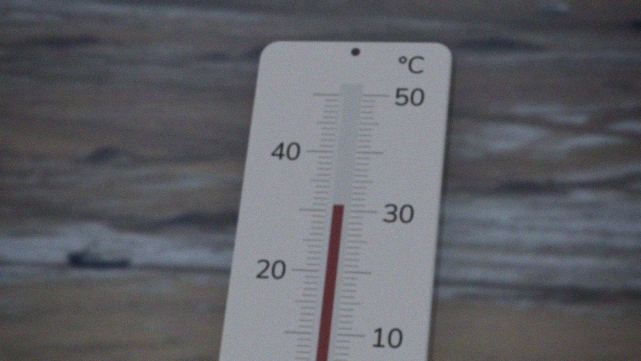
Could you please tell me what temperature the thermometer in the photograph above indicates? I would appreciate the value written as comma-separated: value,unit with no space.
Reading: 31,°C
